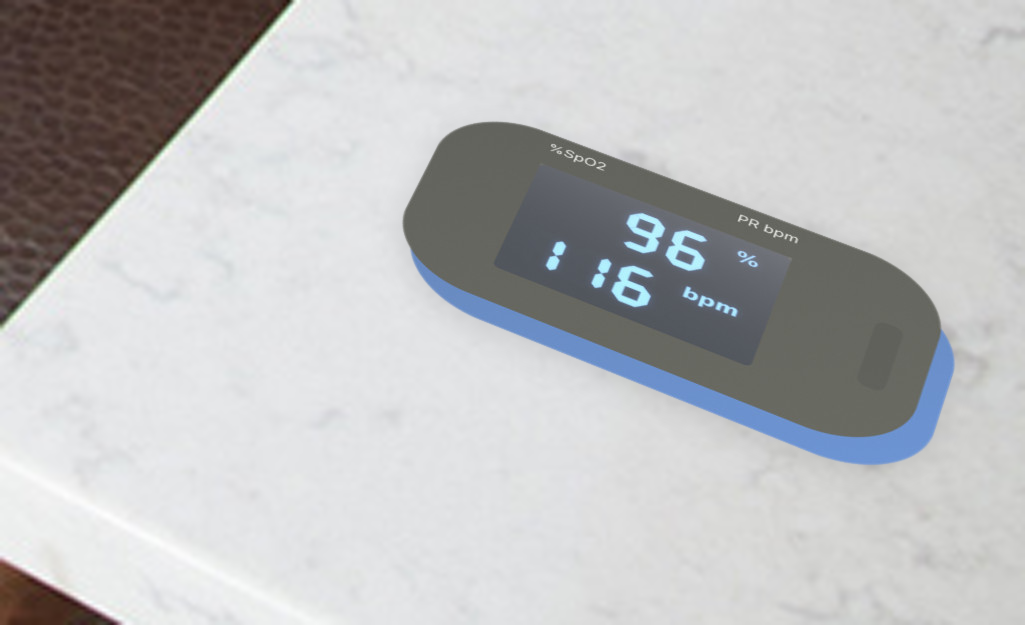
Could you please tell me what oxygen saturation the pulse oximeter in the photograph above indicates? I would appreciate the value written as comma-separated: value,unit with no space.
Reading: 96,%
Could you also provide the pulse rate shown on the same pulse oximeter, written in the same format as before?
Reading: 116,bpm
